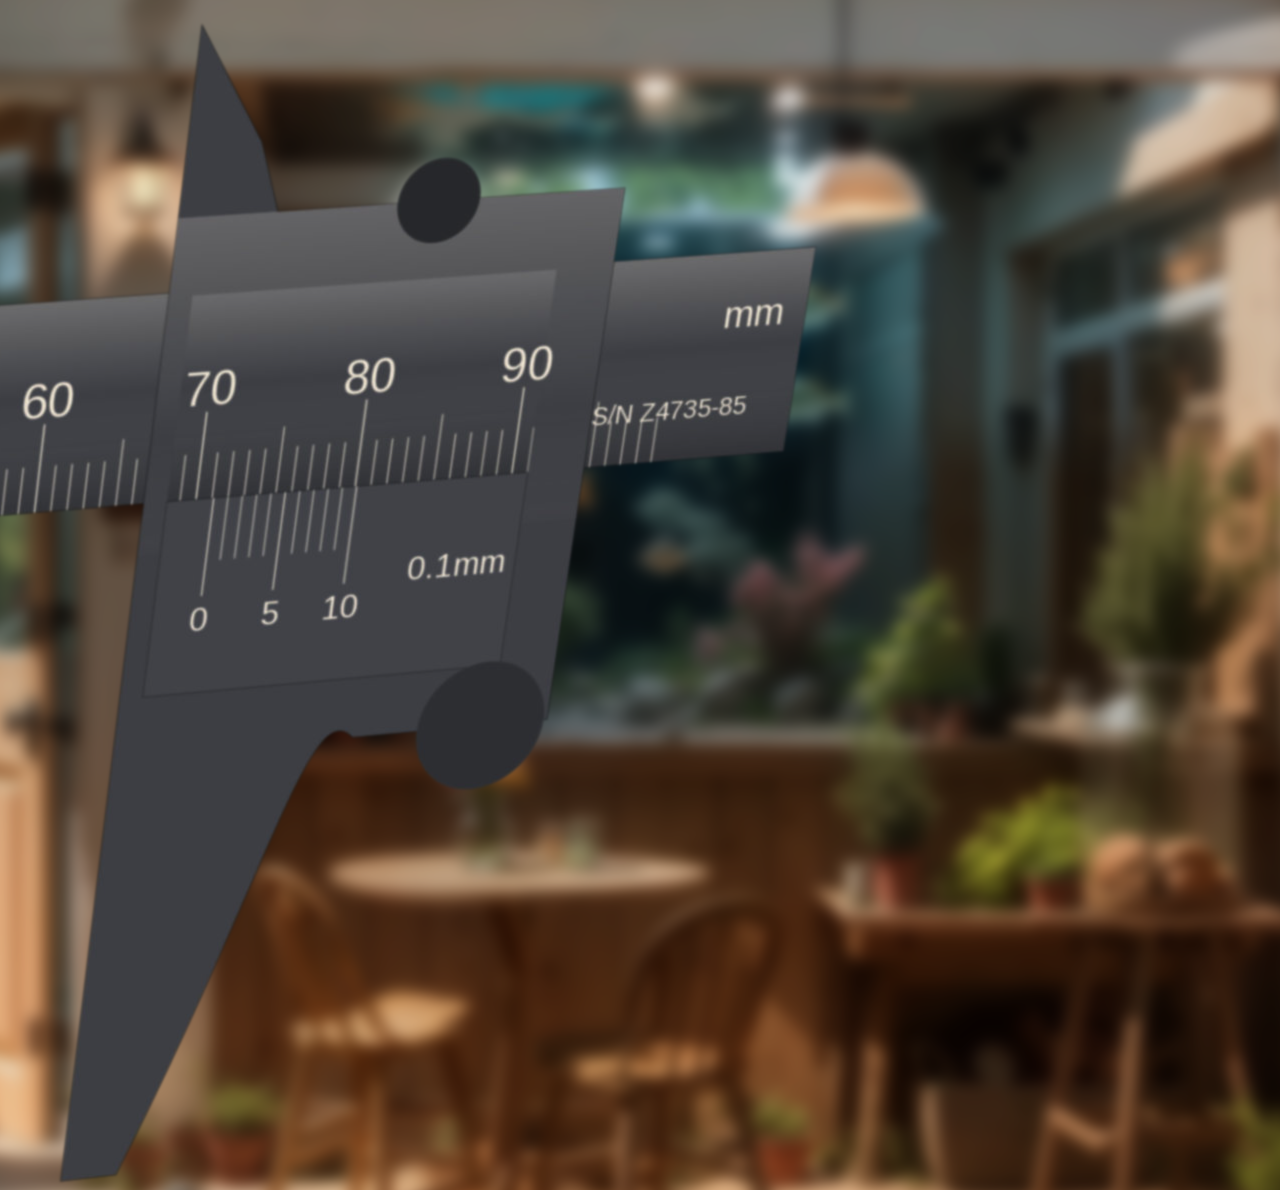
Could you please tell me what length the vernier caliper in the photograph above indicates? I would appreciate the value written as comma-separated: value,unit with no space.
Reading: 71.1,mm
